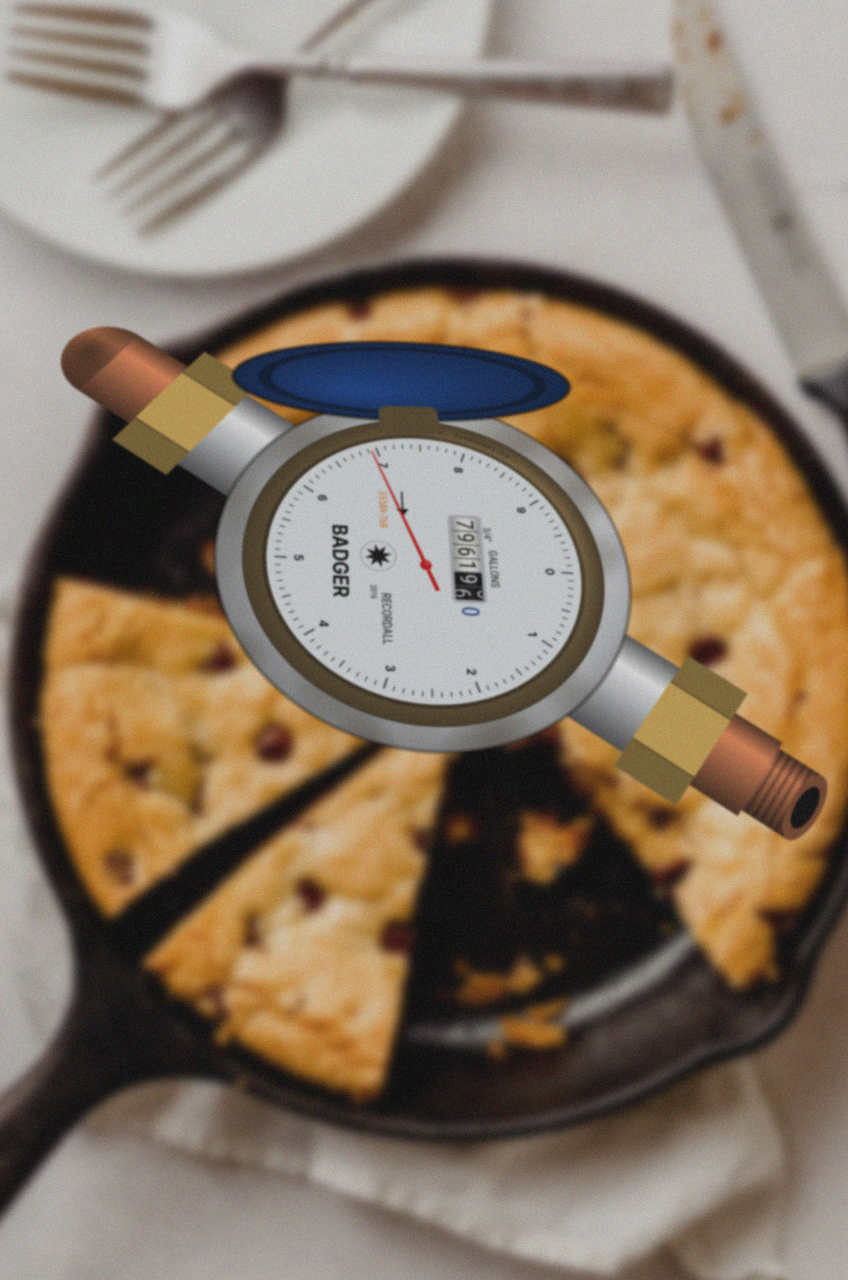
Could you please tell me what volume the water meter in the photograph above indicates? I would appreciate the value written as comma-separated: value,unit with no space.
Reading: 7961956.9,gal
